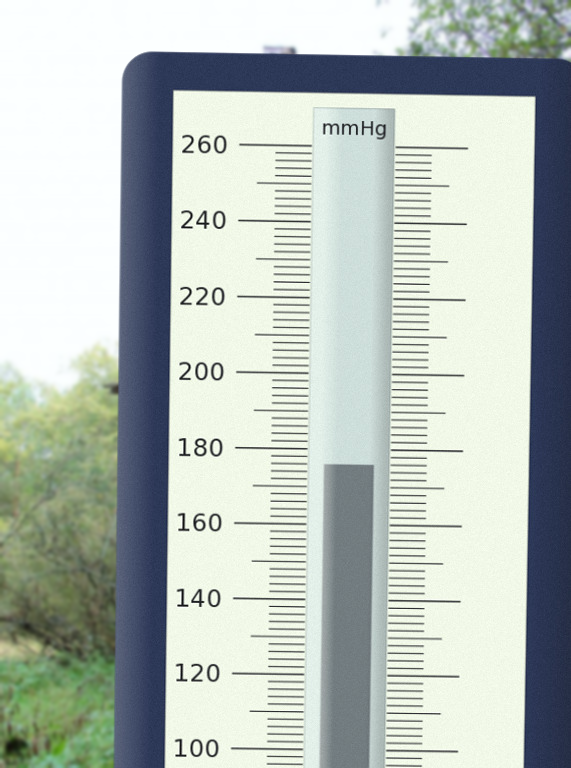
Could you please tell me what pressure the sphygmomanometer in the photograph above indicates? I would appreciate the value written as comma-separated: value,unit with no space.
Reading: 176,mmHg
